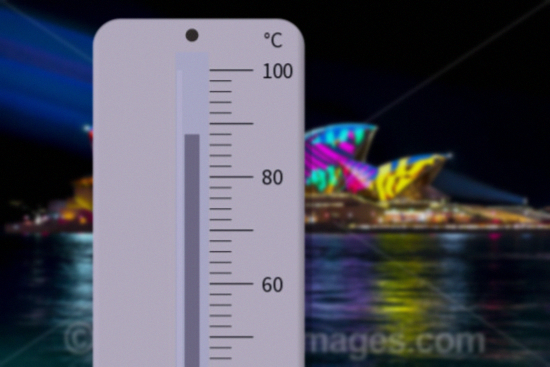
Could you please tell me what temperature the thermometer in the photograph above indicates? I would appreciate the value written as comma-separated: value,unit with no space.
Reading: 88,°C
